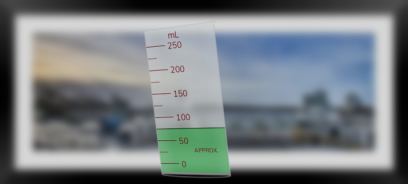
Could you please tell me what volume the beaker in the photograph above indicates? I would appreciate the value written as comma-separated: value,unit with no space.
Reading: 75,mL
